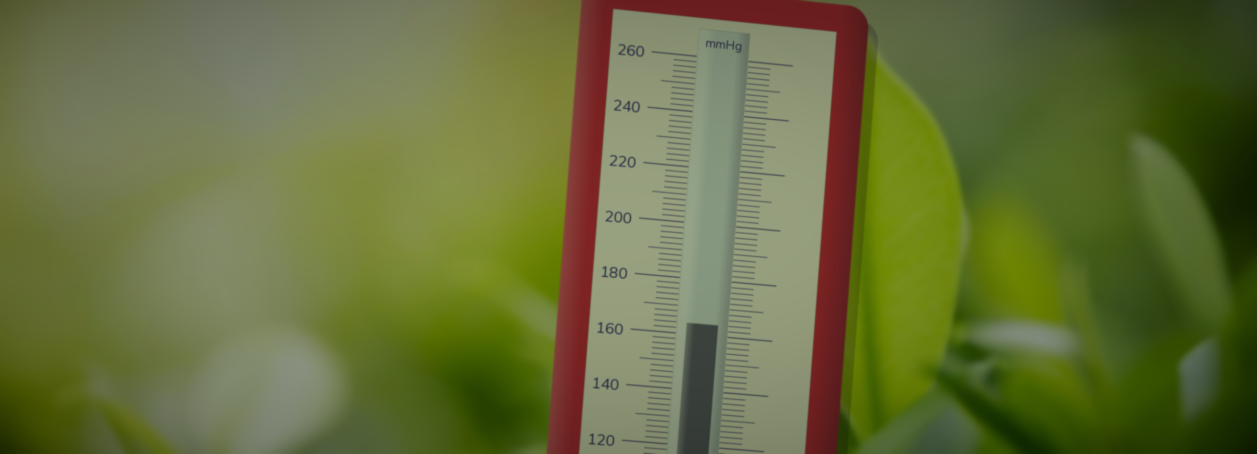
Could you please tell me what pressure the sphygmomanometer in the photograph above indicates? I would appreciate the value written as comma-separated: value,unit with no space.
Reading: 164,mmHg
